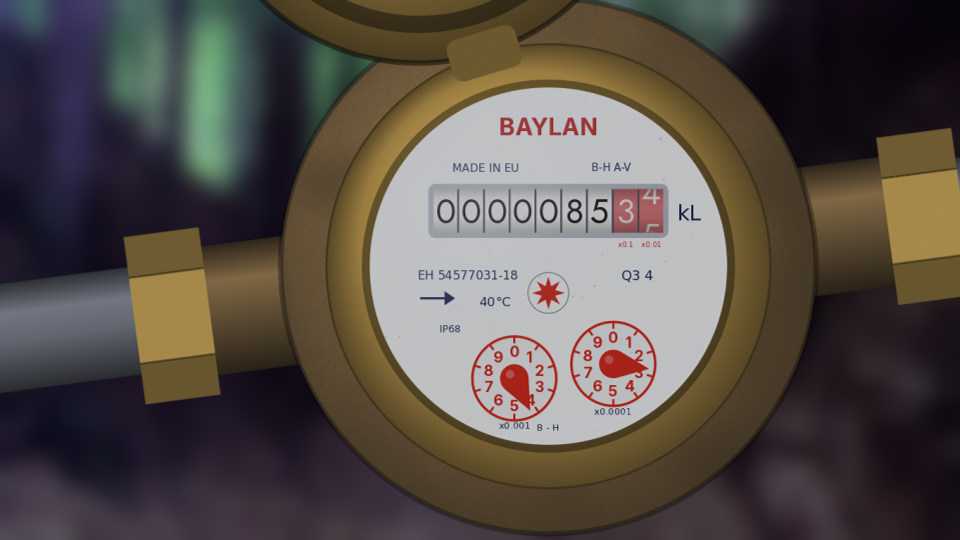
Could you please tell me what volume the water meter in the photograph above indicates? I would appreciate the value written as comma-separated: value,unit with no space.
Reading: 85.3442,kL
